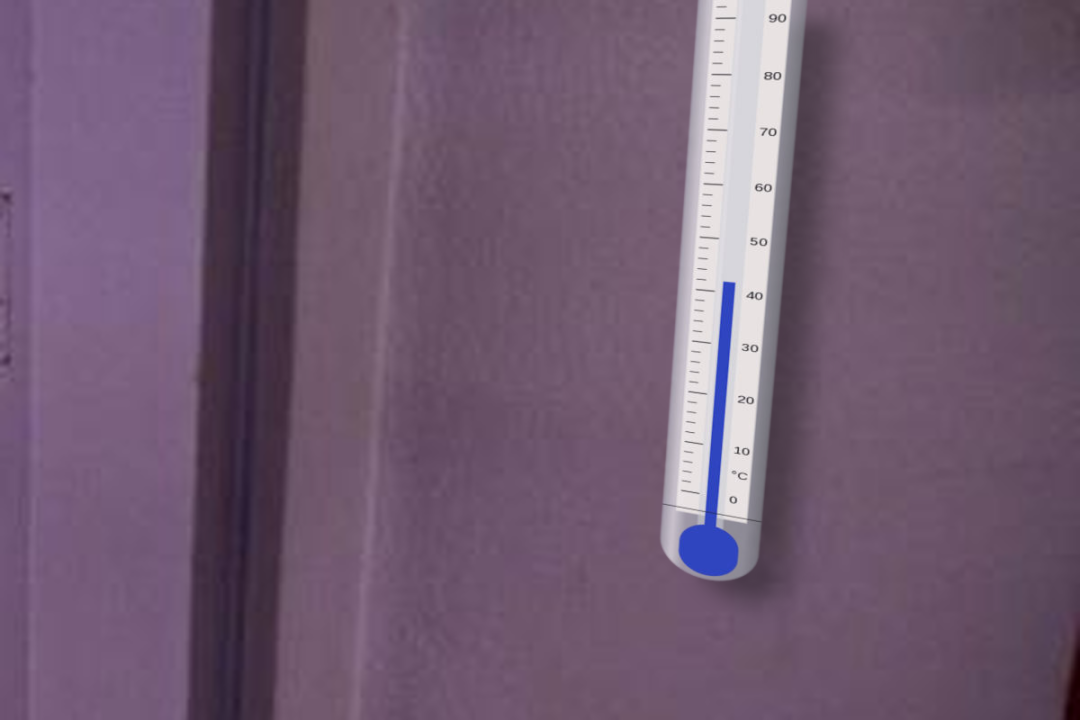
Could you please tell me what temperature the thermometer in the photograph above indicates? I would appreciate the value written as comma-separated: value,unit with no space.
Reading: 42,°C
